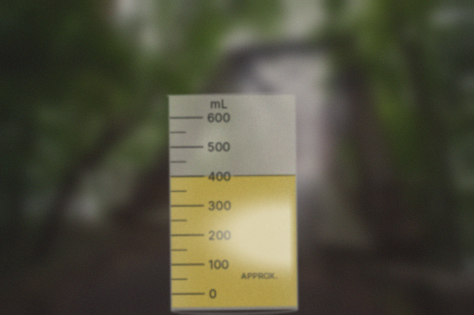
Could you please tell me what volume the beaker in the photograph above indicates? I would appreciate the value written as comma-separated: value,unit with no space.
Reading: 400,mL
